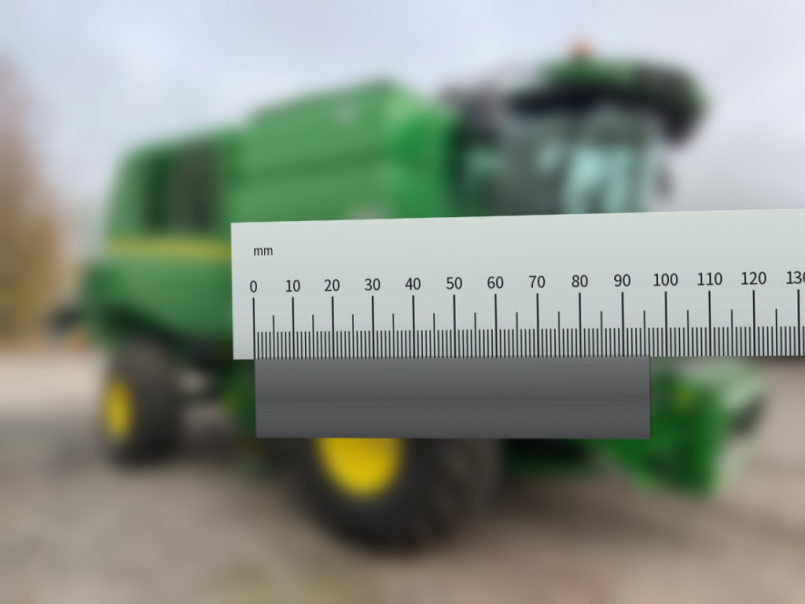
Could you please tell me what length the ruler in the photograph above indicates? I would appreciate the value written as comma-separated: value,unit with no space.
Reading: 96,mm
